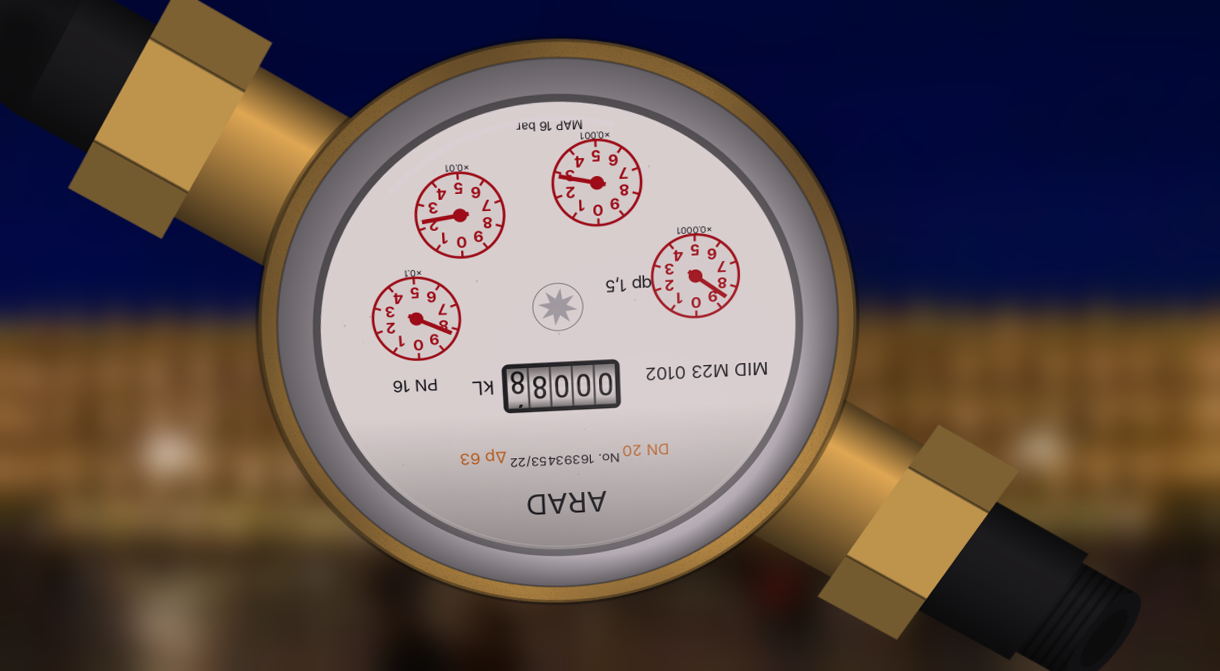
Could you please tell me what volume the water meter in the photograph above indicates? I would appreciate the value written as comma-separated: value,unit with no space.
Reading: 87.8228,kL
